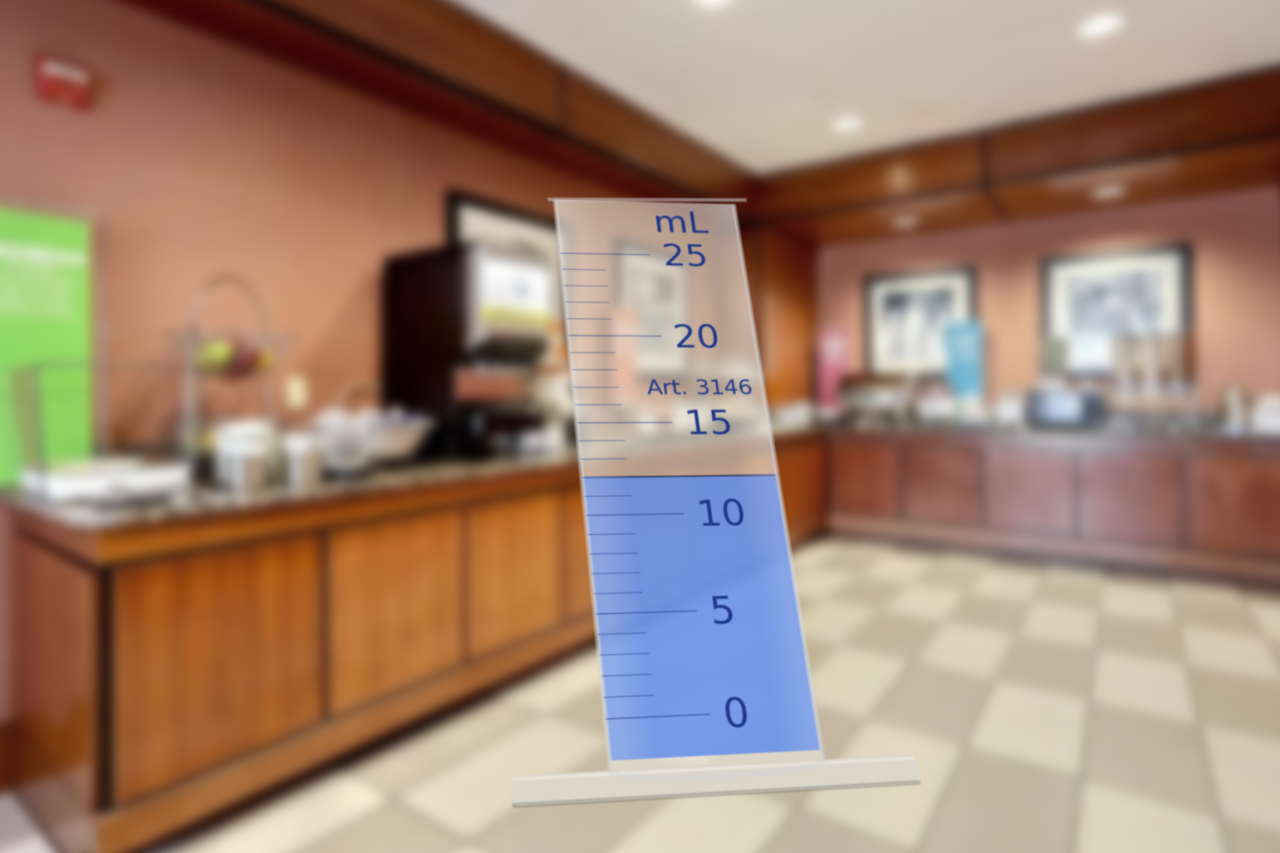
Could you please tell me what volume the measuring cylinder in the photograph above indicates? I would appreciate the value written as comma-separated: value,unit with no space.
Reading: 12,mL
